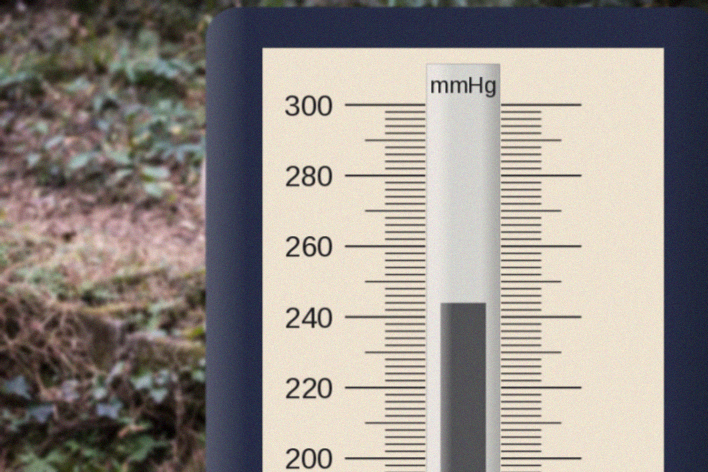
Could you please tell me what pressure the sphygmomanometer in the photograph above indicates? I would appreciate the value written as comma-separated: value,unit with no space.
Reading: 244,mmHg
